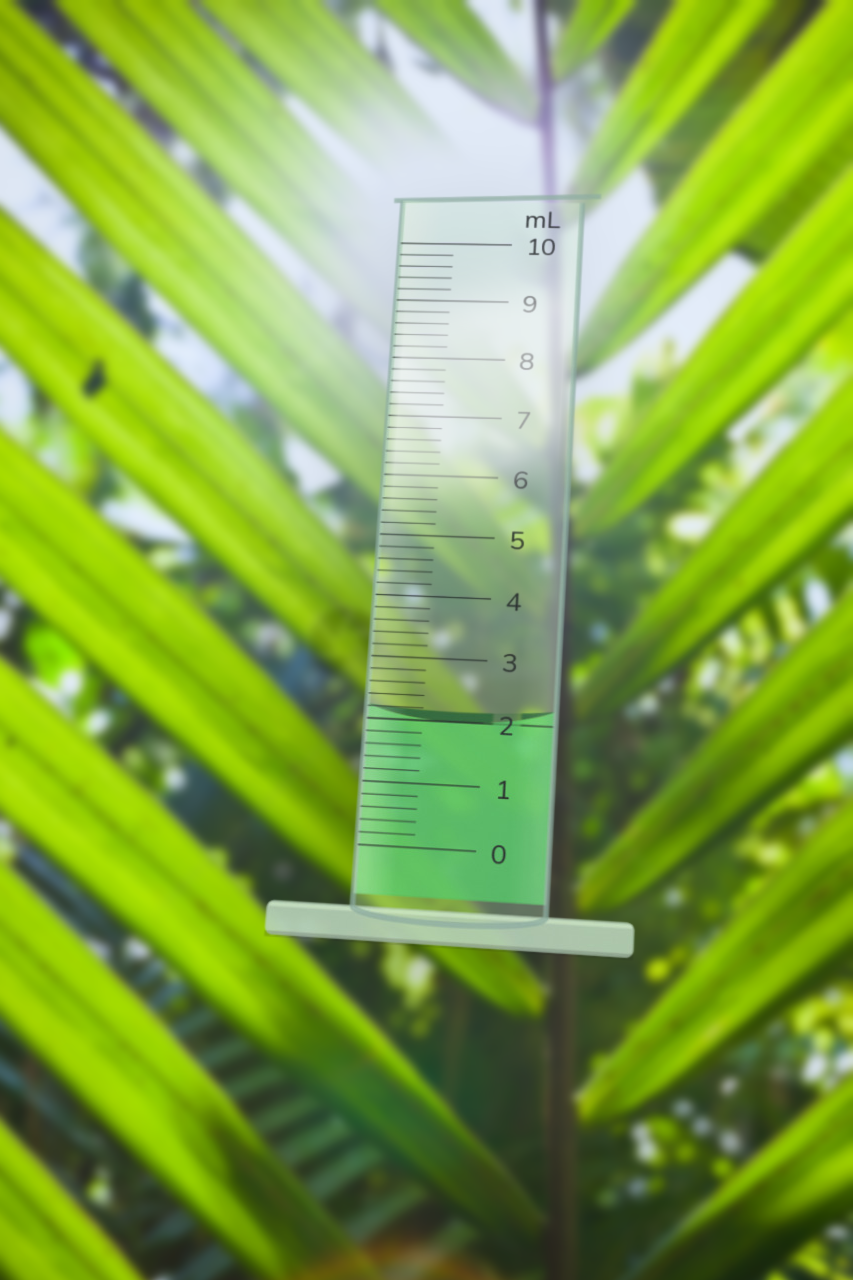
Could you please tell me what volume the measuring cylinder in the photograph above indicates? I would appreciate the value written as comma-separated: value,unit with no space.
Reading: 2,mL
